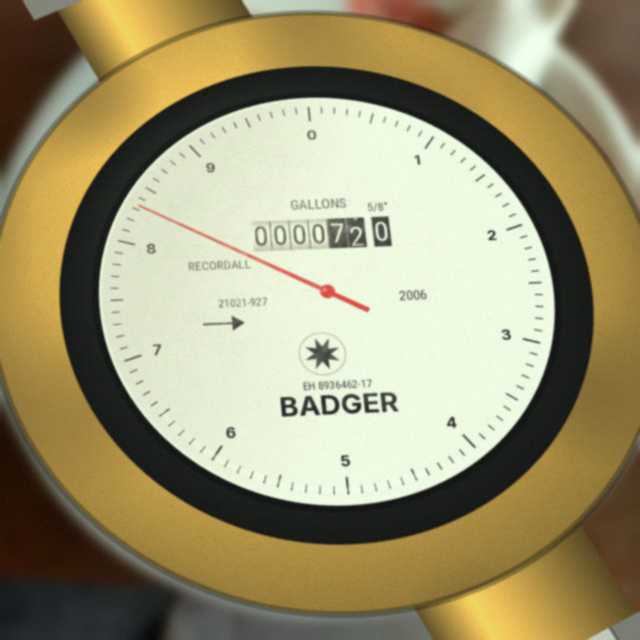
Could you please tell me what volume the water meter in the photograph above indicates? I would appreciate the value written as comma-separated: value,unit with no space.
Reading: 718.3,gal
